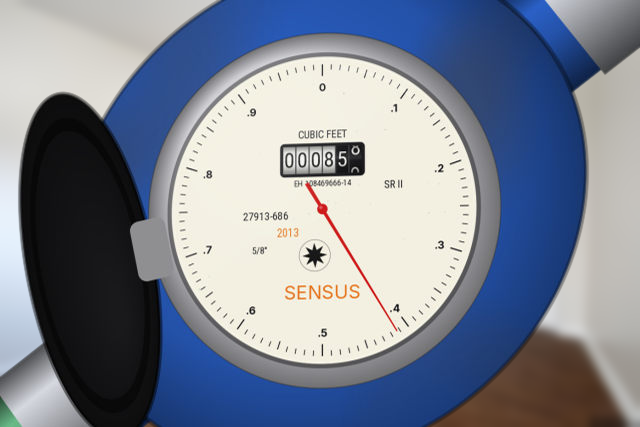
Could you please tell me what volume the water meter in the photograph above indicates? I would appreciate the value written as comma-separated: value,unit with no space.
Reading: 858.41,ft³
